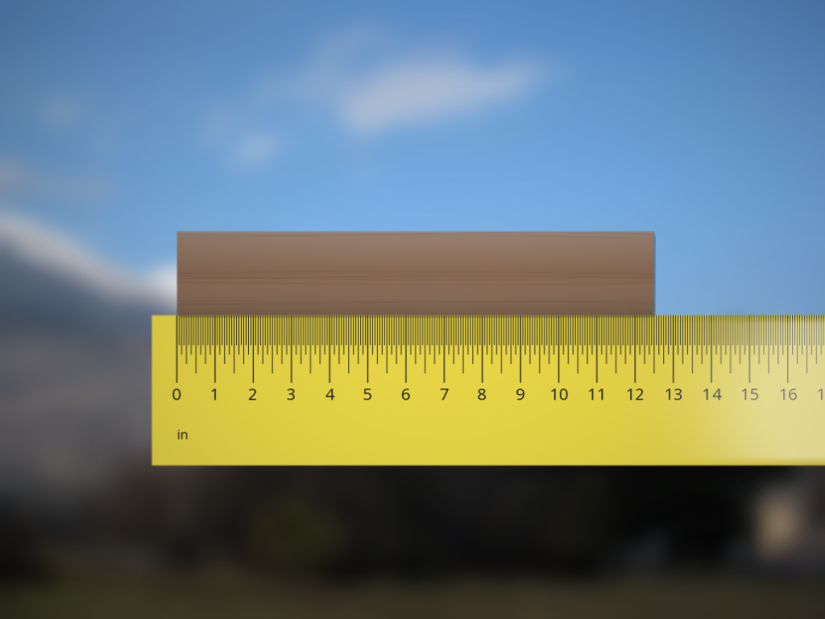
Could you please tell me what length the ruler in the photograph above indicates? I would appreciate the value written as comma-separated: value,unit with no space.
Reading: 12.5,in
